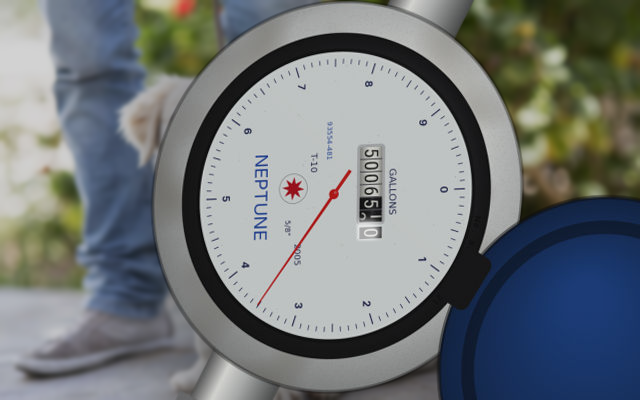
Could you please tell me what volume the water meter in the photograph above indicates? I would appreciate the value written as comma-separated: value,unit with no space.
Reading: 5006513.5,gal
